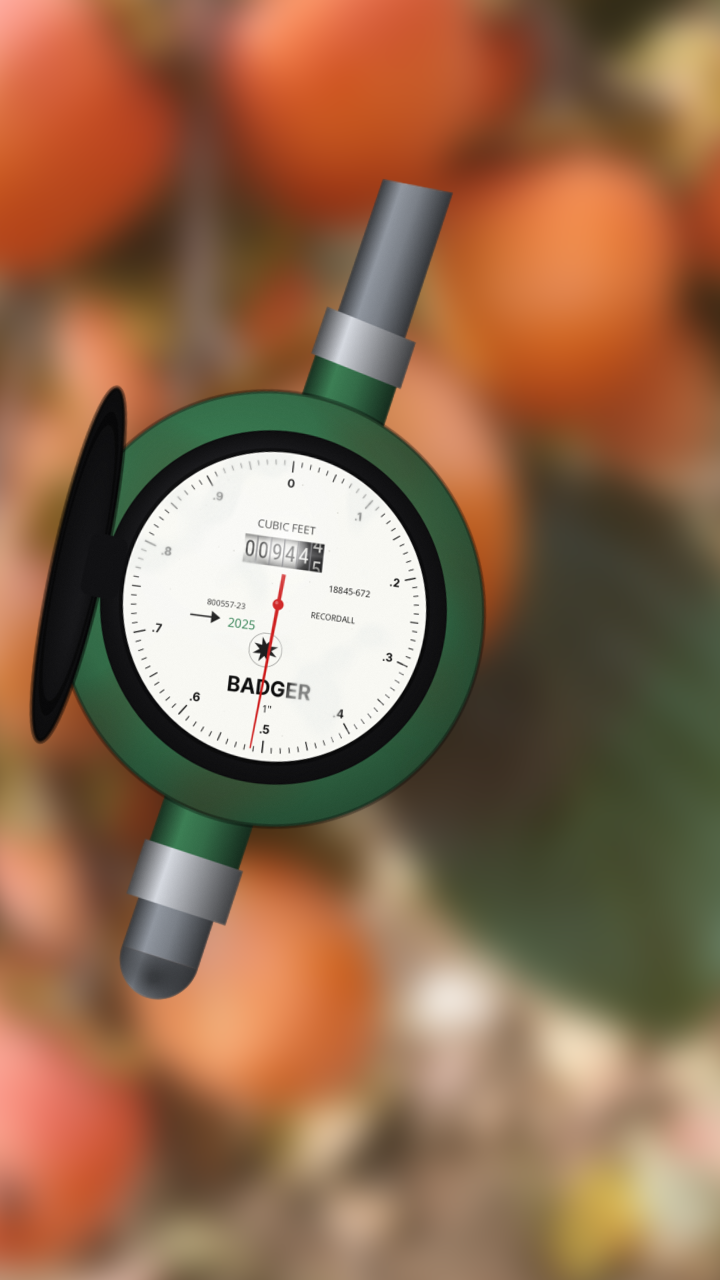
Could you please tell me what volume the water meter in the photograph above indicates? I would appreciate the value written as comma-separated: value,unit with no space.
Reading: 9444.51,ft³
